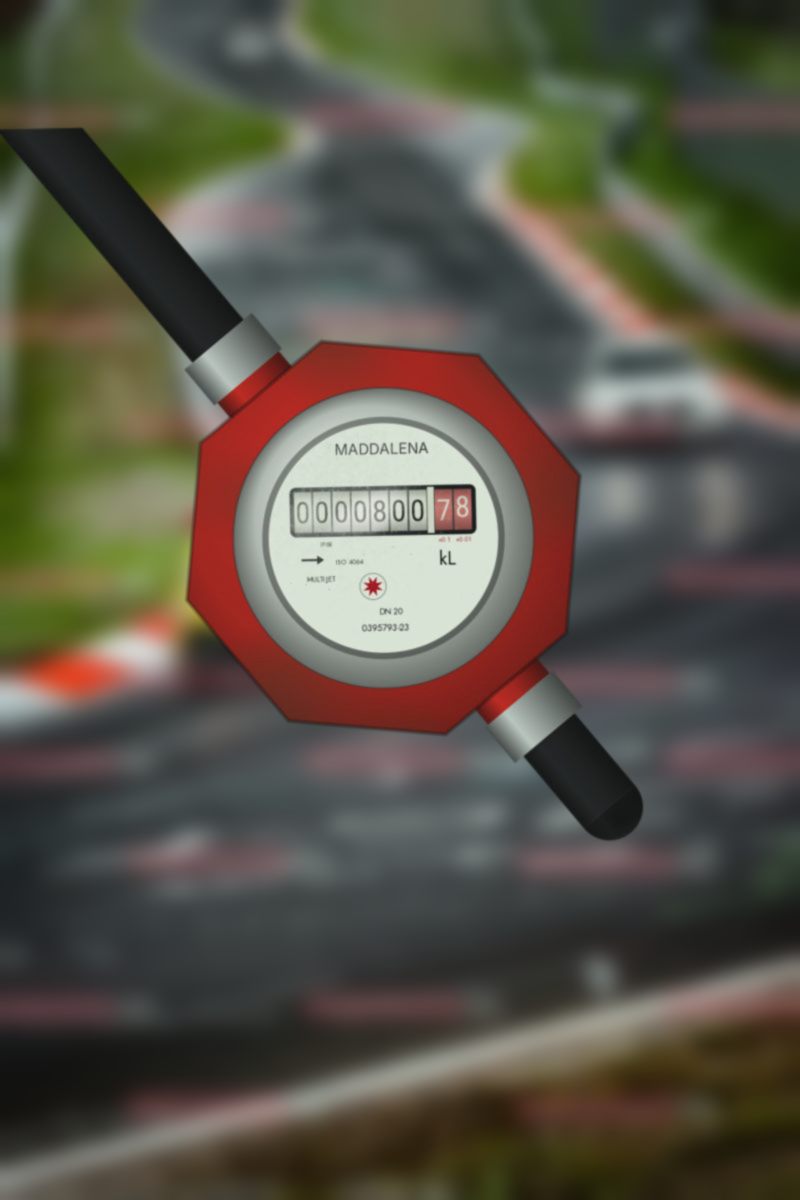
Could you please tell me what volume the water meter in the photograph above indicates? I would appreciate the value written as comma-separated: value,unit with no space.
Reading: 800.78,kL
